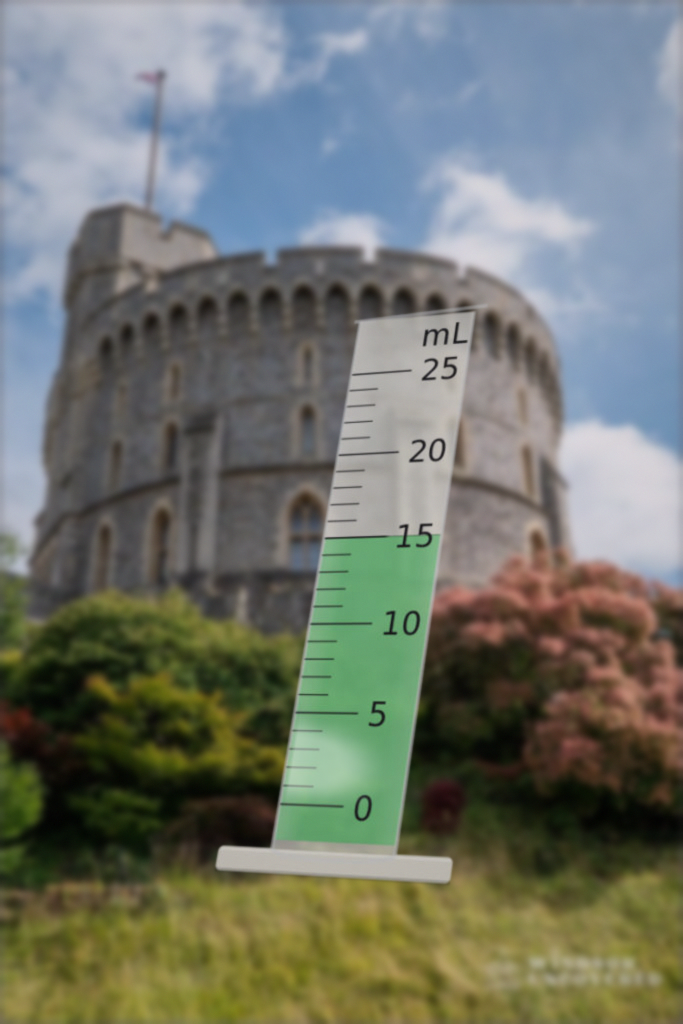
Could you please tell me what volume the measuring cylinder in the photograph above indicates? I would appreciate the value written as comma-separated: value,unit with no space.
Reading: 15,mL
